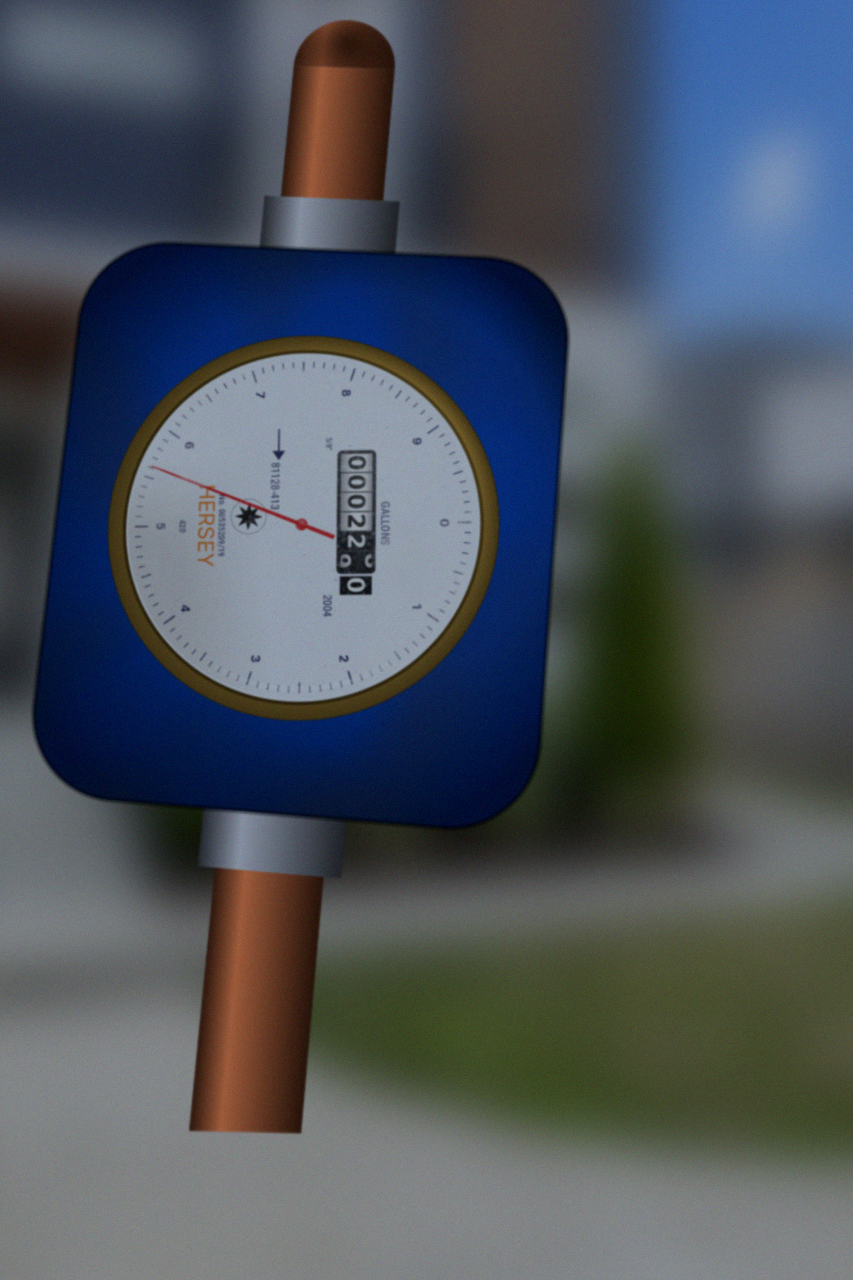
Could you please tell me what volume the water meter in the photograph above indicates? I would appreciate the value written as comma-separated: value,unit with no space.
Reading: 2285.6,gal
